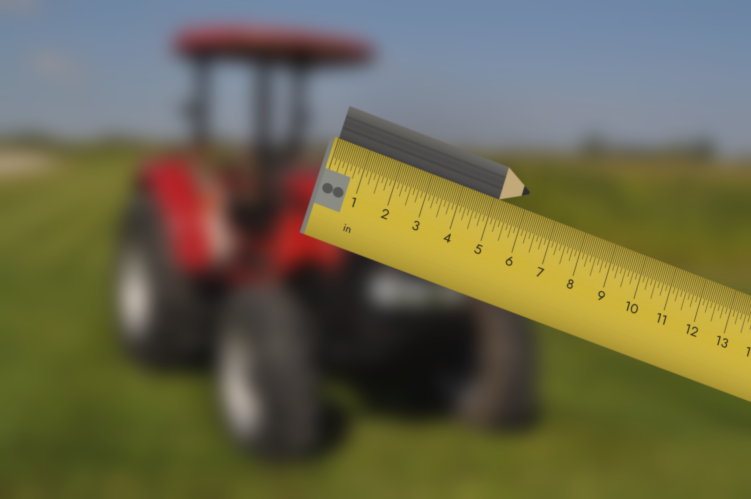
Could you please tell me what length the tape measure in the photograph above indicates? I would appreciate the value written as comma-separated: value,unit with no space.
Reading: 6,in
